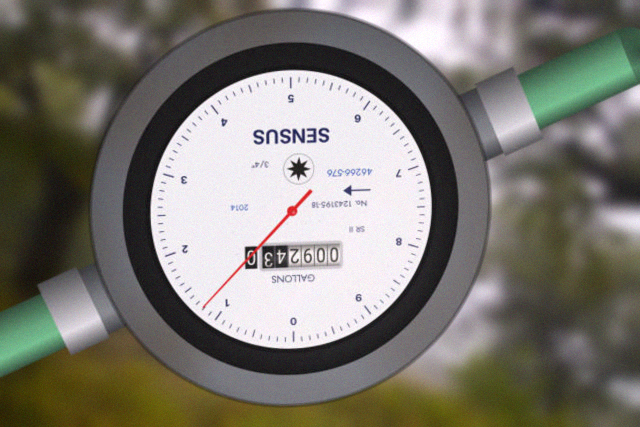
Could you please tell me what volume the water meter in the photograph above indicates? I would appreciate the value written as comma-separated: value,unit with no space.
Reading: 92431.2,gal
